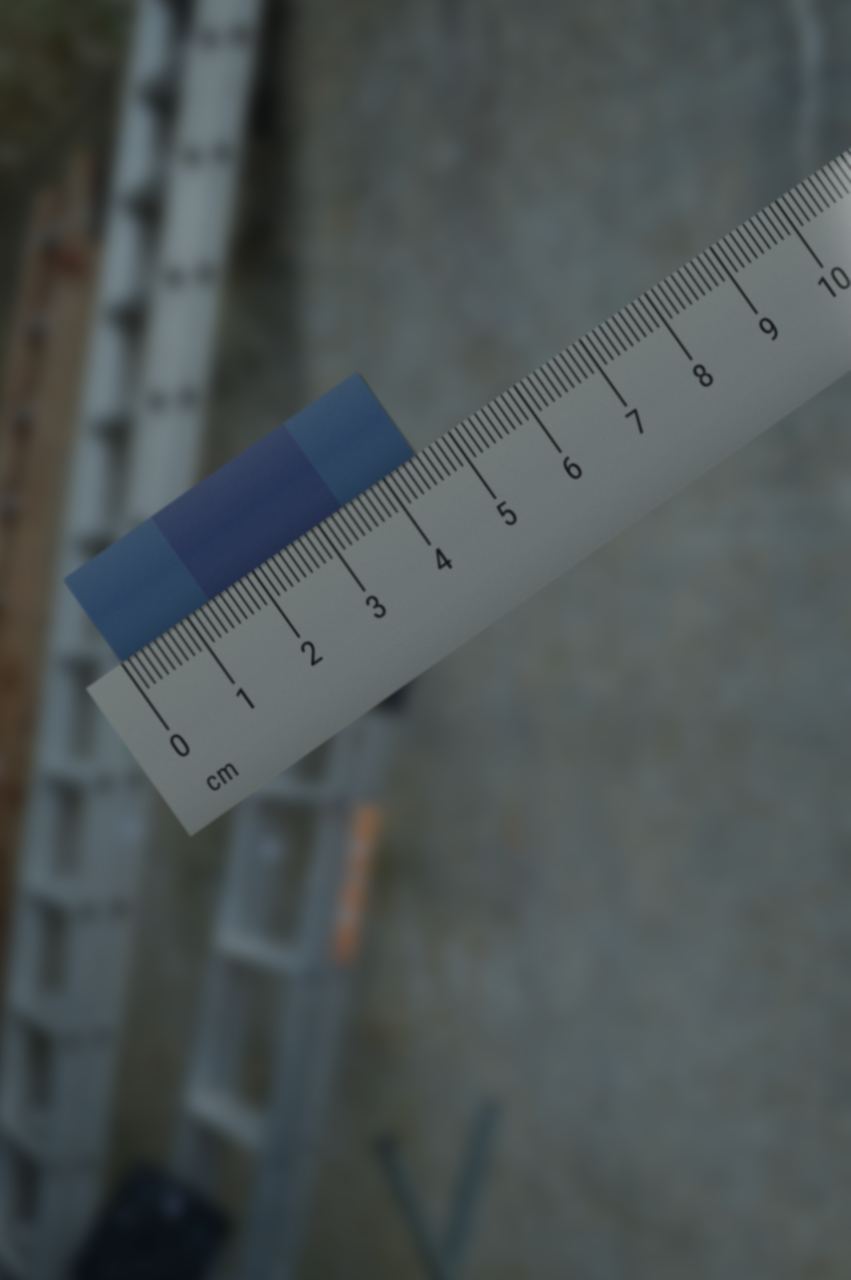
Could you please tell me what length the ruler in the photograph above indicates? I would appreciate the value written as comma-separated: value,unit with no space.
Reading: 4.5,cm
